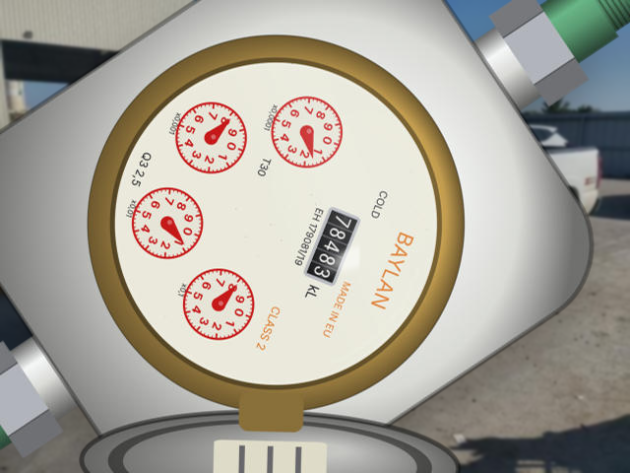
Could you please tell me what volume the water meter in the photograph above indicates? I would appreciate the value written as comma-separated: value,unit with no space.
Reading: 78483.8081,kL
